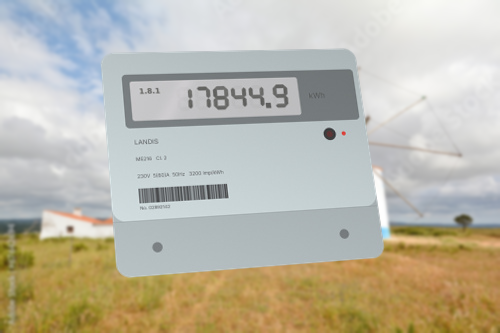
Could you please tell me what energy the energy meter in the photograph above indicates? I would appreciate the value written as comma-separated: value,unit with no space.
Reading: 17844.9,kWh
